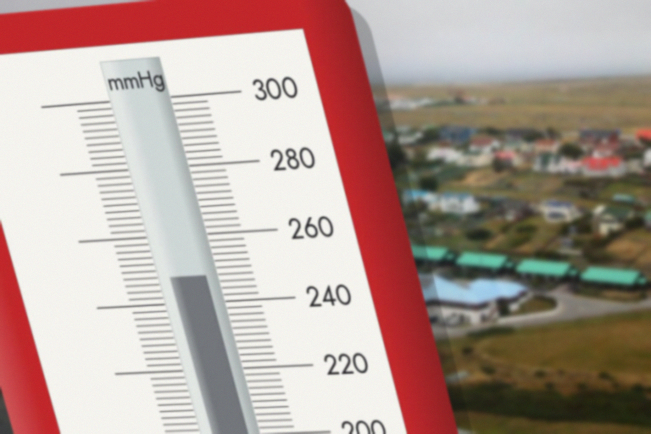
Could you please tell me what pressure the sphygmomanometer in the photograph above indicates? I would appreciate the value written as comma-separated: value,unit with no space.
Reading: 248,mmHg
